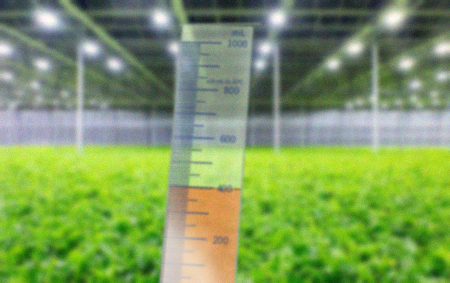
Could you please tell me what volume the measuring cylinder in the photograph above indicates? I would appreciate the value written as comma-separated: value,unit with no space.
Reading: 400,mL
